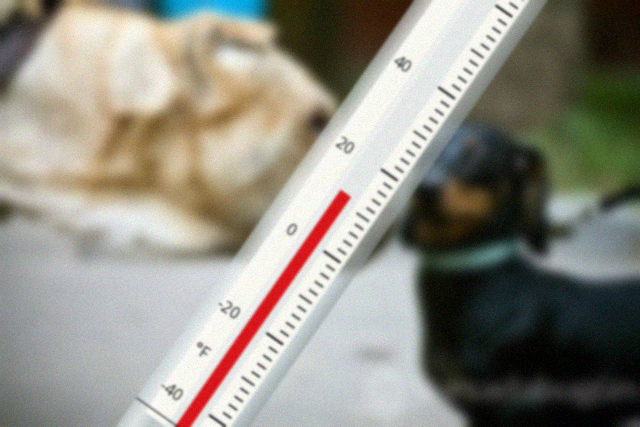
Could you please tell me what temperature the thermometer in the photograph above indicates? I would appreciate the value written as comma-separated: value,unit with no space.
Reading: 12,°F
